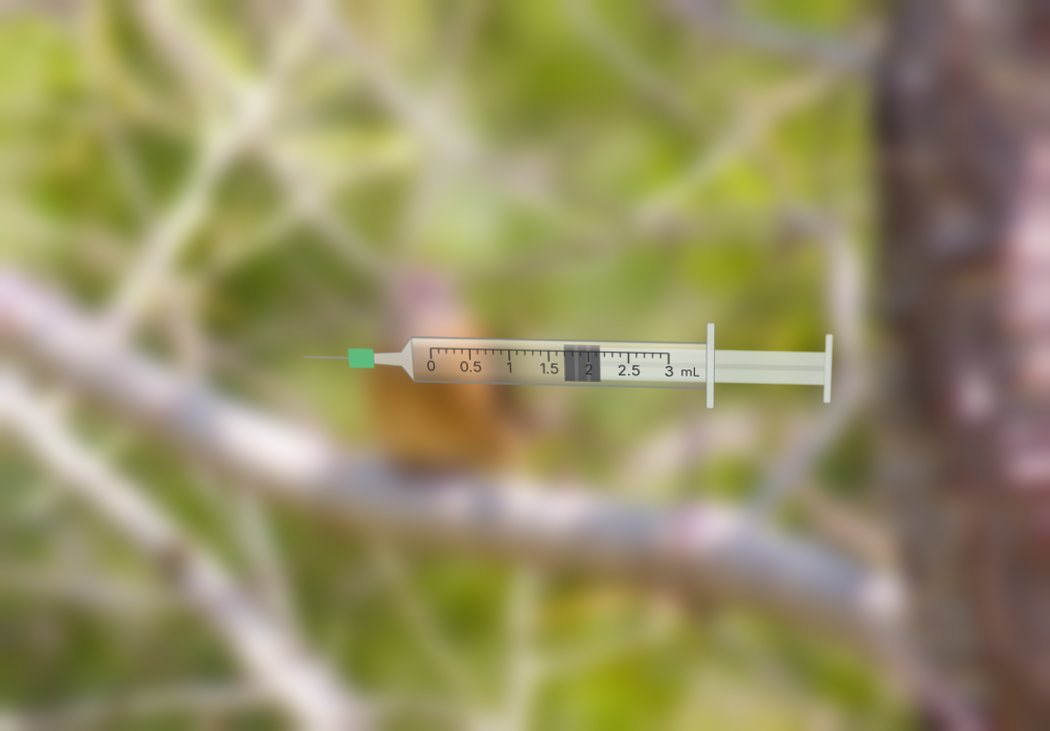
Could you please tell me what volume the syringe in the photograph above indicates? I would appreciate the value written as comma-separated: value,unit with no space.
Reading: 1.7,mL
